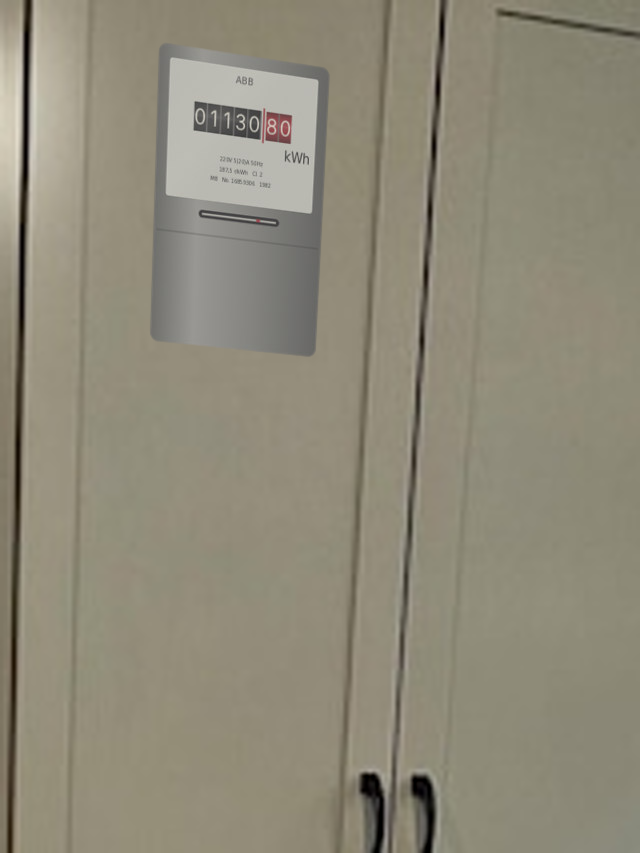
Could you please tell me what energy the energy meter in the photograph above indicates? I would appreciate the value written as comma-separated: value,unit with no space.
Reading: 1130.80,kWh
